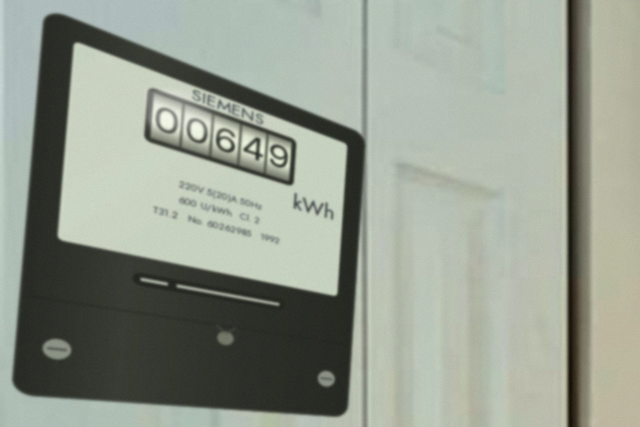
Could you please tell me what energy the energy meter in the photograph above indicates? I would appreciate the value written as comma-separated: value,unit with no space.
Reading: 649,kWh
